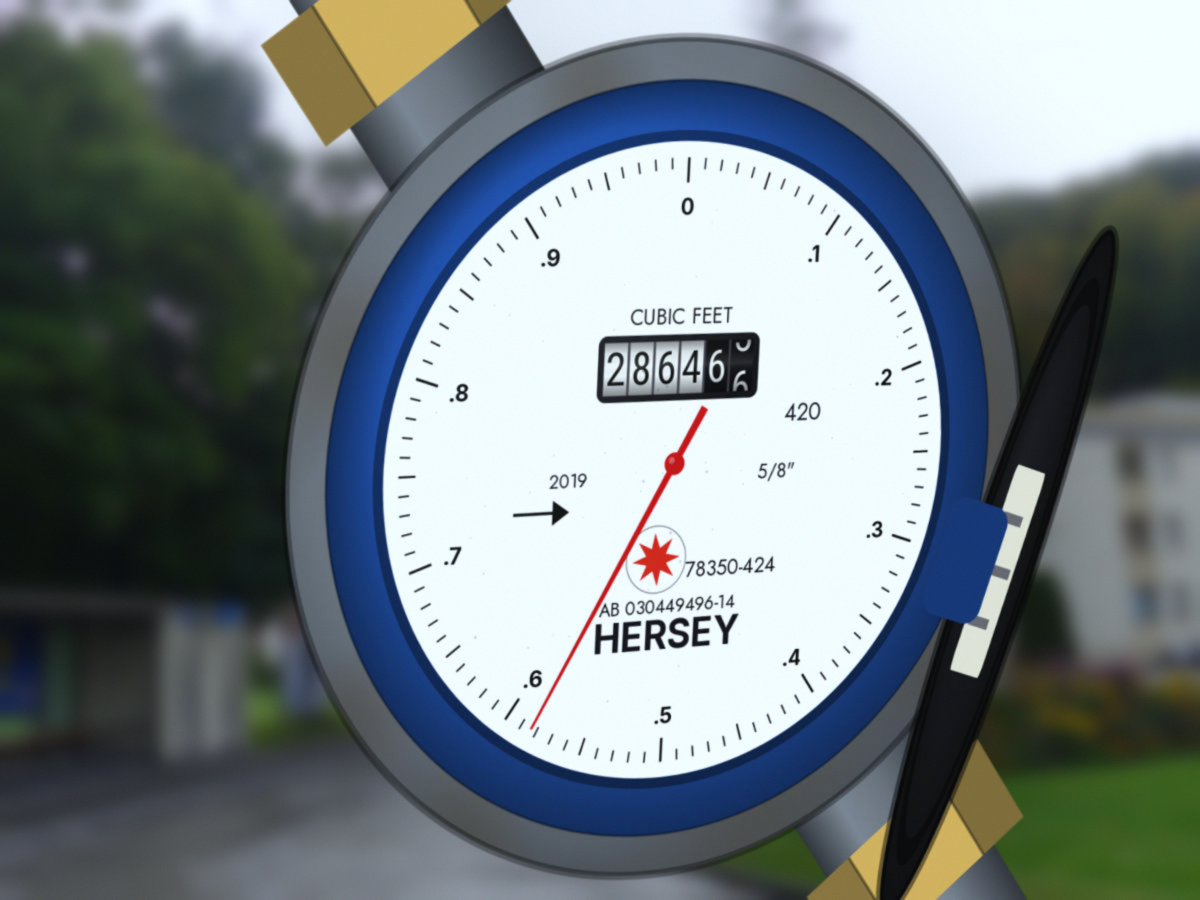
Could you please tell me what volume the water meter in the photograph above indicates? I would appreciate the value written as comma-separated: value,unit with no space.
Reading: 286465.58,ft³
